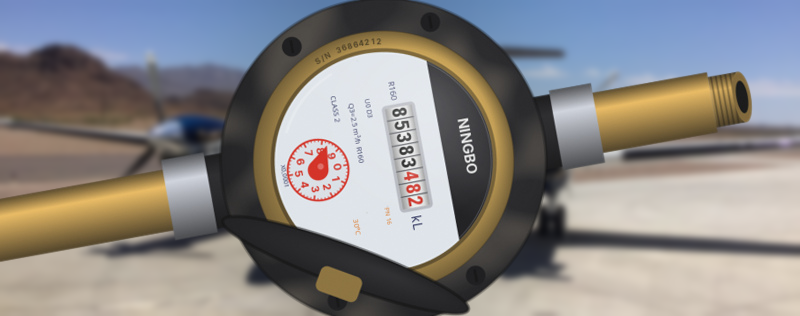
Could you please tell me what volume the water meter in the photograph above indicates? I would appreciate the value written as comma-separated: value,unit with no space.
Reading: 85383.4828,kL
